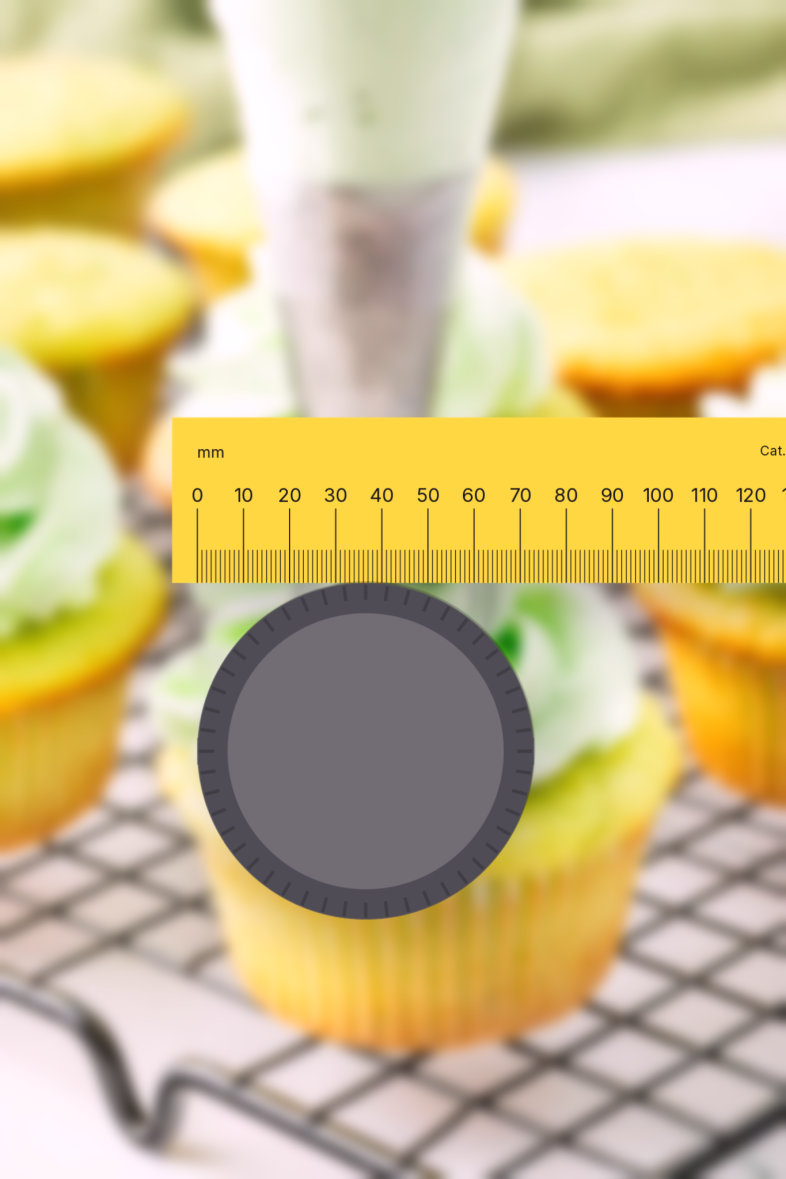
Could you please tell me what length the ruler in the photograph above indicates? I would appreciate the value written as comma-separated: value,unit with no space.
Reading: 73,mm
